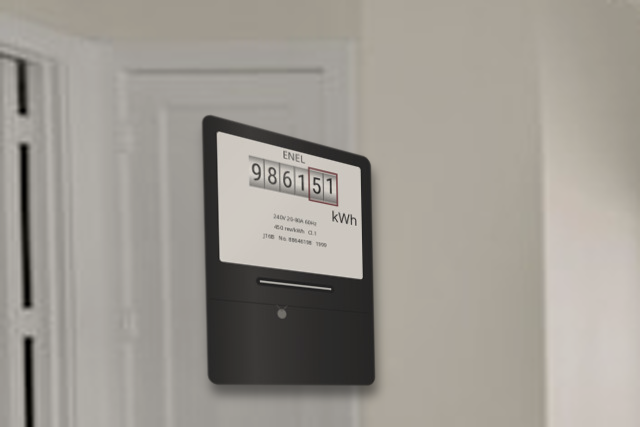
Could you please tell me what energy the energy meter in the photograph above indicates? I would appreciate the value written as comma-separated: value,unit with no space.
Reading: 9861.51,kWh
